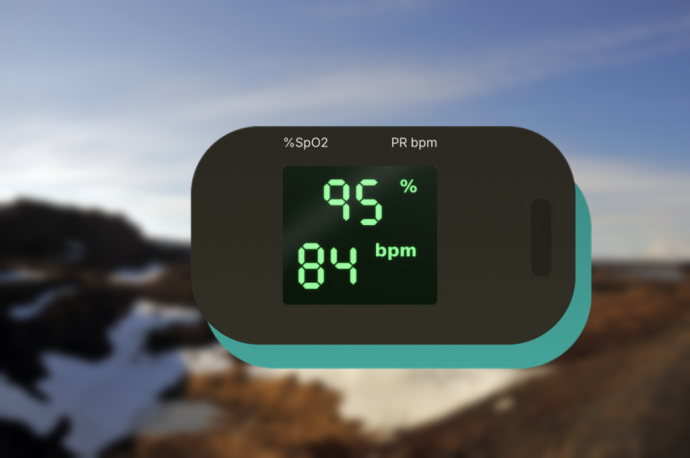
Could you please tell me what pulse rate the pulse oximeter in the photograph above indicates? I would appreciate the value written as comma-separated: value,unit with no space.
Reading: 84,bpm
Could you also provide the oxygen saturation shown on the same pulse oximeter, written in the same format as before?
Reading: 95,%
